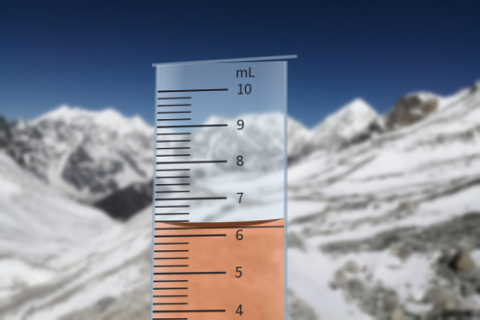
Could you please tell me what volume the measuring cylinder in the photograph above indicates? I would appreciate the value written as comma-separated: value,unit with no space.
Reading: 6.2,mL
